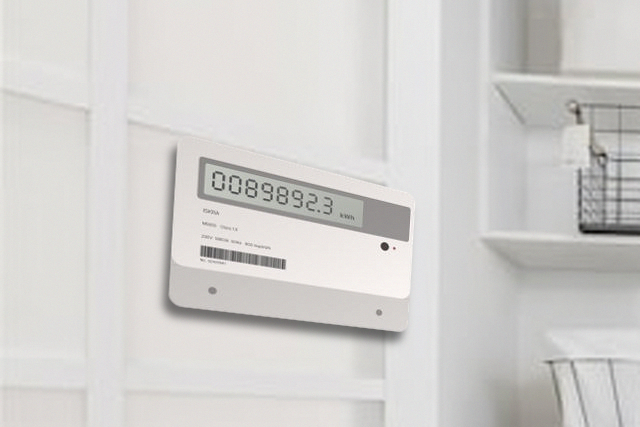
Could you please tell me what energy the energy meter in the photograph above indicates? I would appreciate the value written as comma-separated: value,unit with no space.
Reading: 89892.3,kWh
